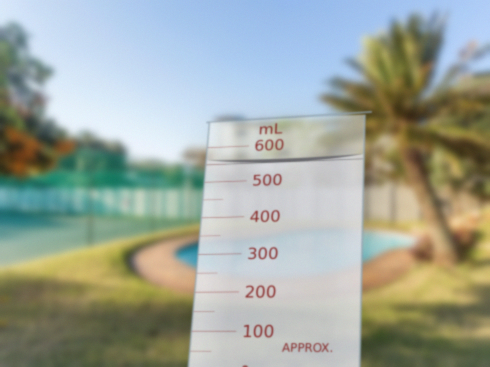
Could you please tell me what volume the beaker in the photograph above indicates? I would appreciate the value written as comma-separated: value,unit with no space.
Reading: 550,mL
